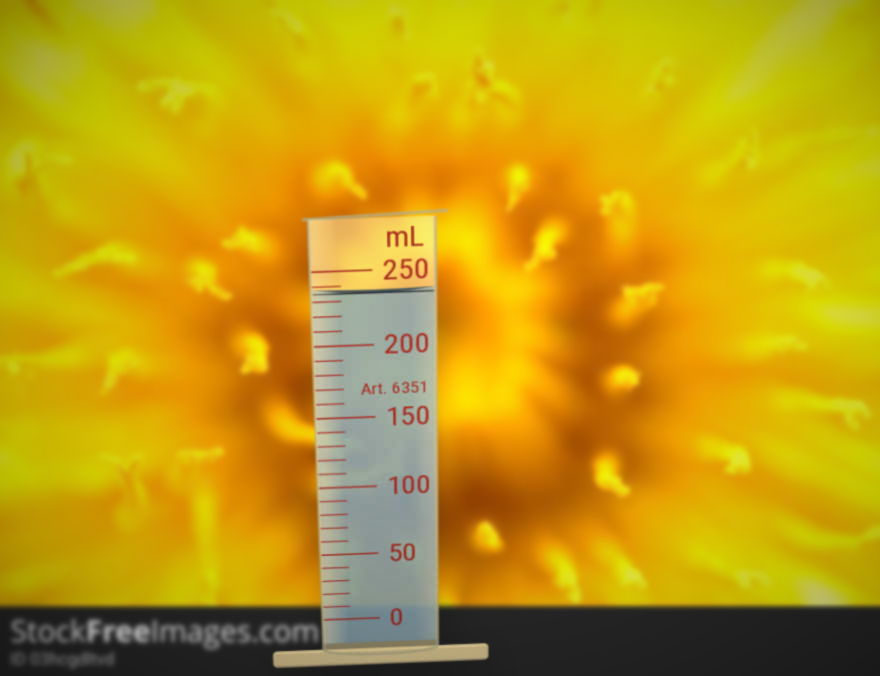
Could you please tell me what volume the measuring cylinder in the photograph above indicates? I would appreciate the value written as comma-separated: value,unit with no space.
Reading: 235,mL
